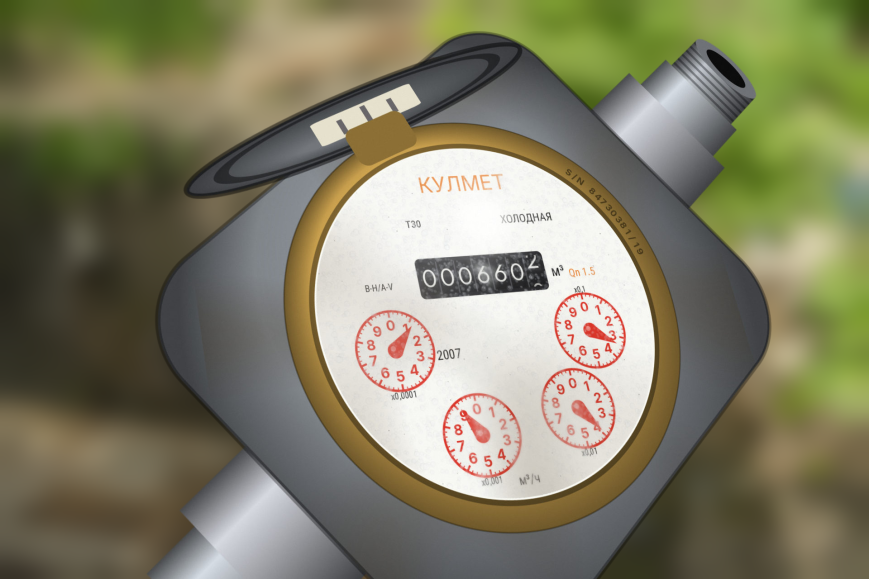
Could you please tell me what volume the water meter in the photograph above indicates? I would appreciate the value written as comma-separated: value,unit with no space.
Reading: 6602.3391,m³
